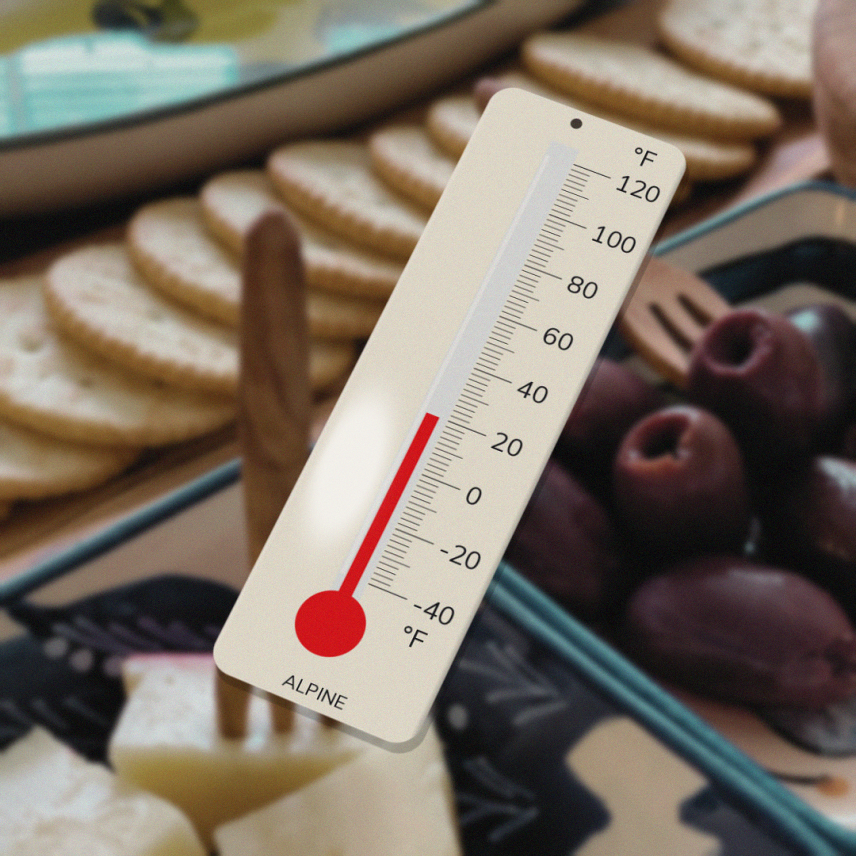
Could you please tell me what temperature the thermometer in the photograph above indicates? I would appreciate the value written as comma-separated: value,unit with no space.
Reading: 20,°F
